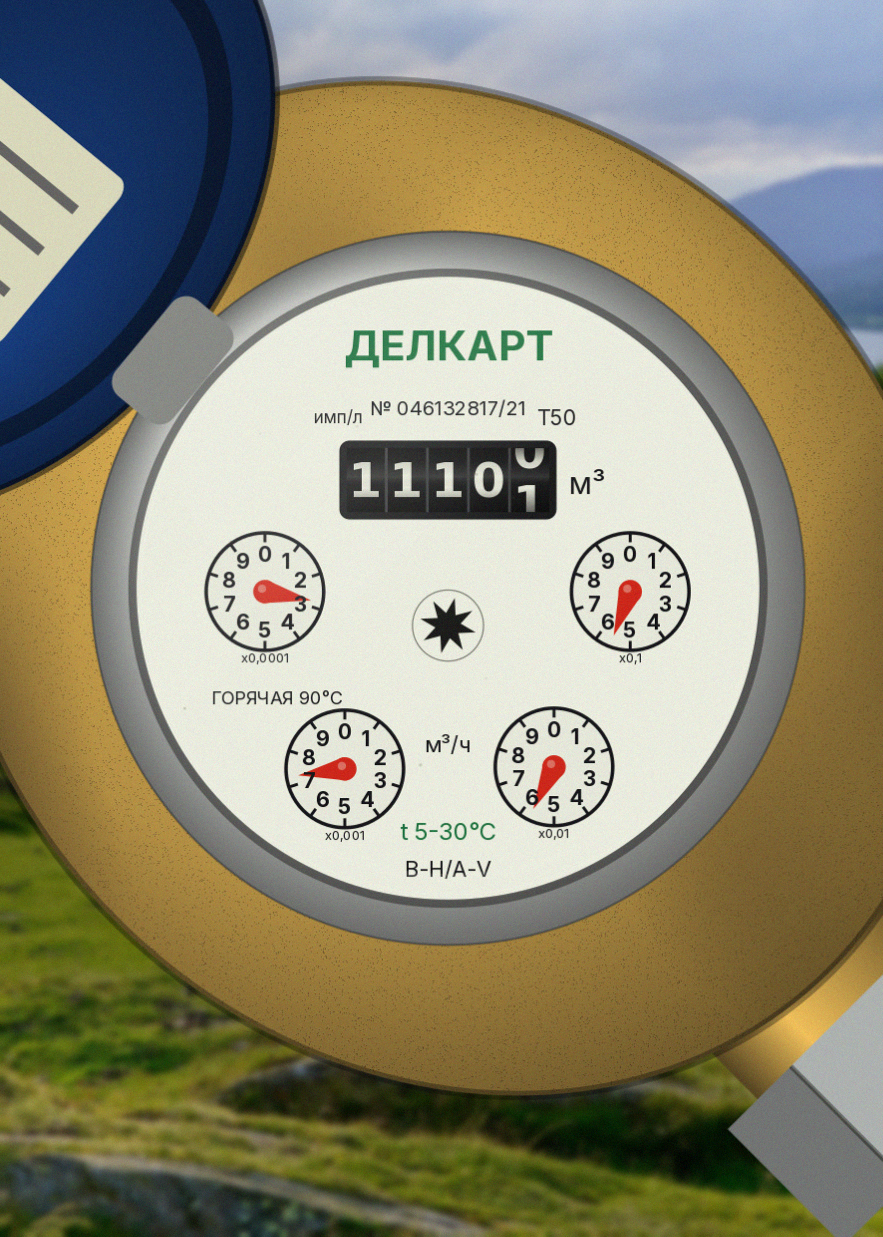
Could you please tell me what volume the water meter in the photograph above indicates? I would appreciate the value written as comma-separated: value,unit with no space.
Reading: 11100.5572,m³
